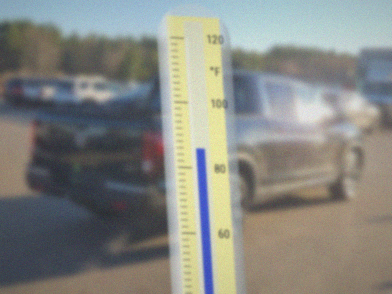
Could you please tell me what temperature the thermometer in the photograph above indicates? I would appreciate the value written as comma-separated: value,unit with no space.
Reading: 86,°F
